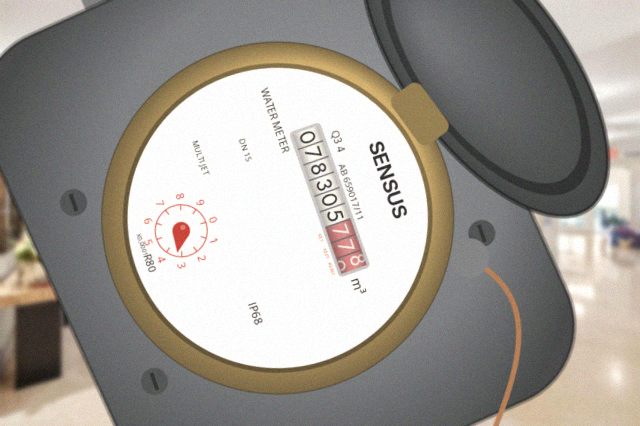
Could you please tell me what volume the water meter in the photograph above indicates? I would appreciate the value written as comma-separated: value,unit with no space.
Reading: 78305.7783,m³
